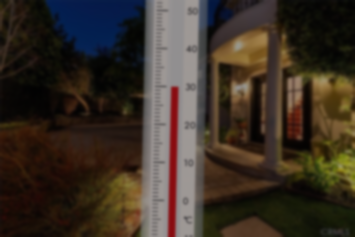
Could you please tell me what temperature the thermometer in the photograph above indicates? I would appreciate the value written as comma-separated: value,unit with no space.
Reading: 30,°C
